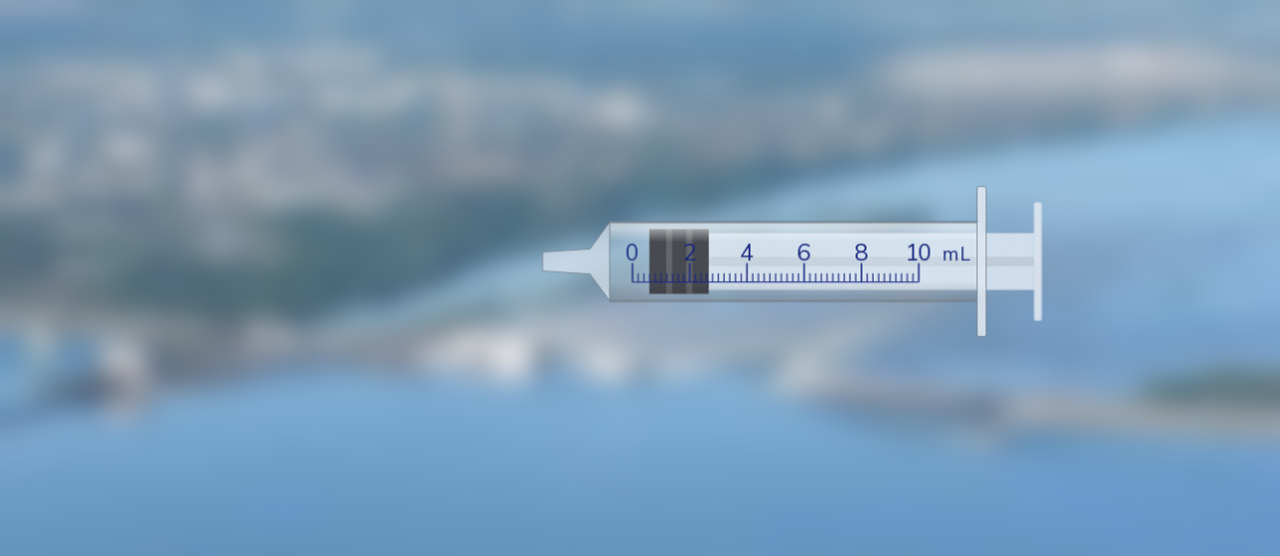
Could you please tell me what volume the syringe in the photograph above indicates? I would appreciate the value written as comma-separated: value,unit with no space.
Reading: 0.6,mL
